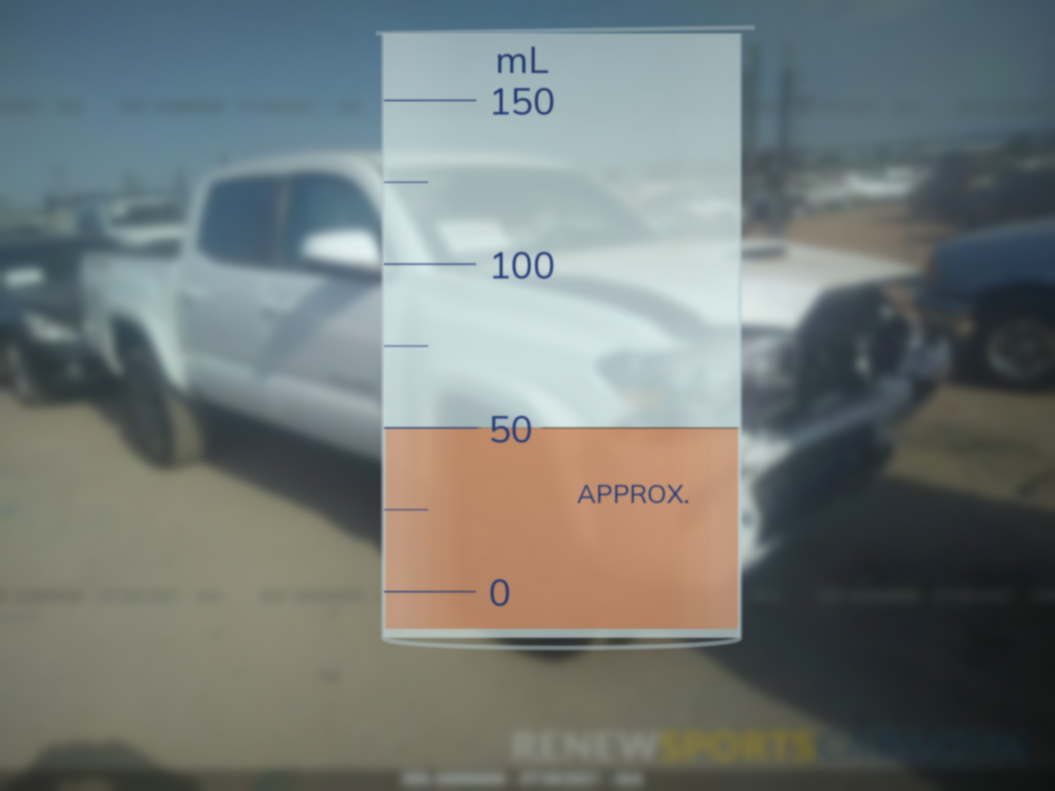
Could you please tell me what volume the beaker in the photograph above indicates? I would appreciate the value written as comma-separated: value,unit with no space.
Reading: 50,mL
